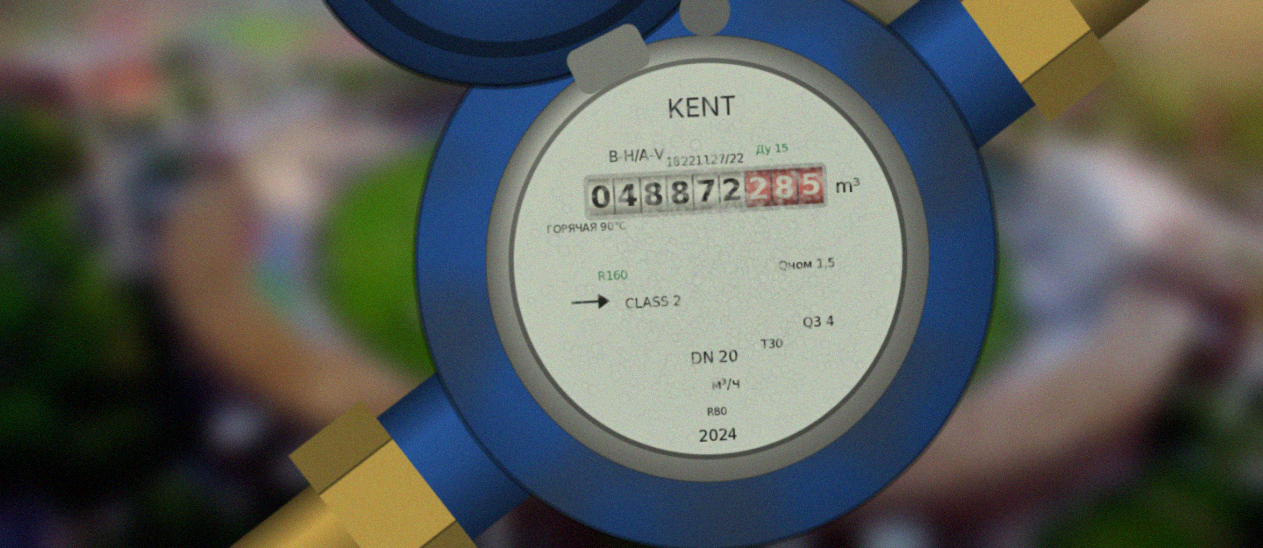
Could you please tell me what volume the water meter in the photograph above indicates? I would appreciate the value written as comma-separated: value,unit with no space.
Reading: 48872.285,m³
